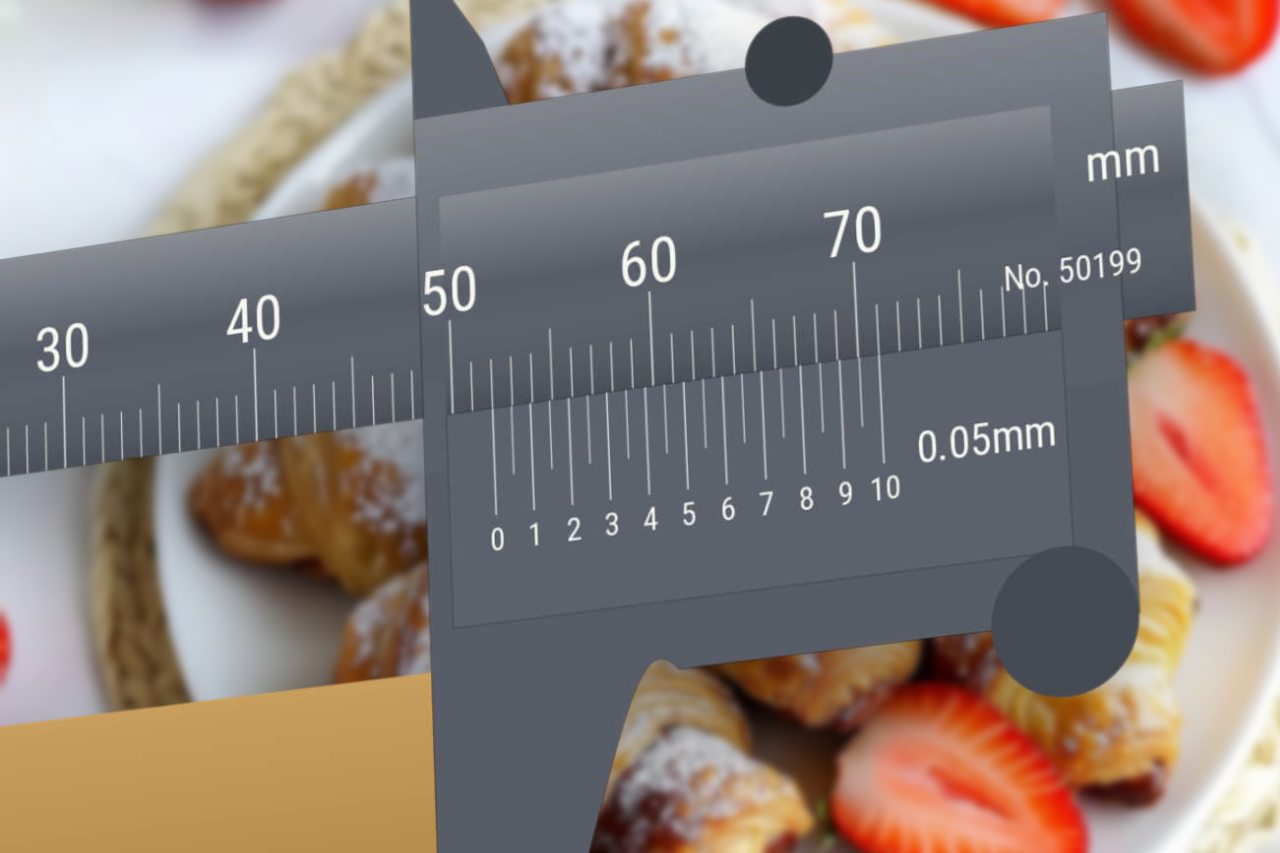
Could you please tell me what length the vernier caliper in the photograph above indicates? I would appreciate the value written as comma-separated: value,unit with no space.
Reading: 52.0,mm
